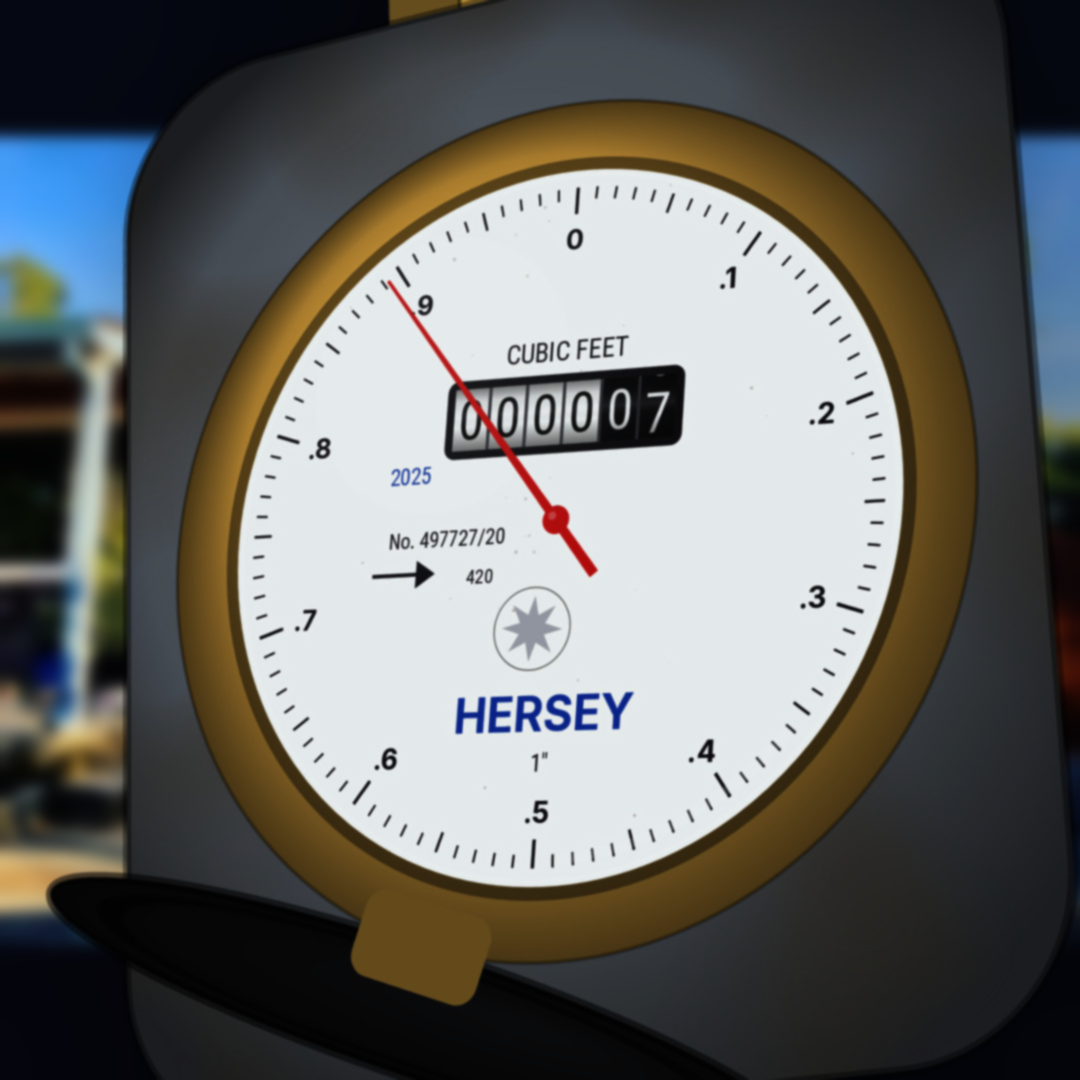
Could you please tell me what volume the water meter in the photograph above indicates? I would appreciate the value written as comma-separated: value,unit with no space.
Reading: 6.89,ft³
